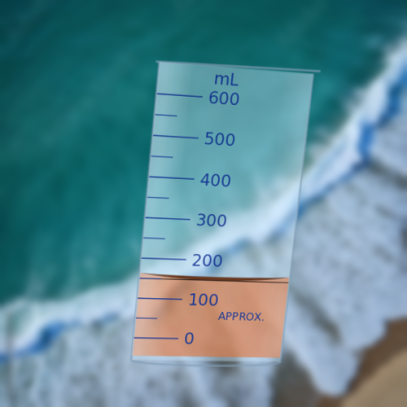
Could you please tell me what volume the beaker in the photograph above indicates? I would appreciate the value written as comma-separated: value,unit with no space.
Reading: 150,mL
